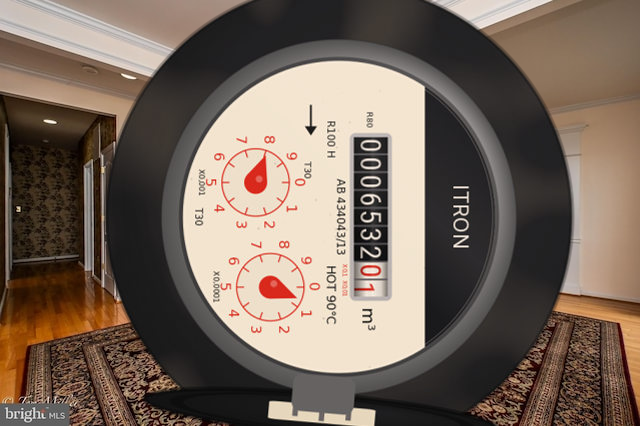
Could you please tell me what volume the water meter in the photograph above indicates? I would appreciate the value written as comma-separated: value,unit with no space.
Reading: 6532.0080,m³
